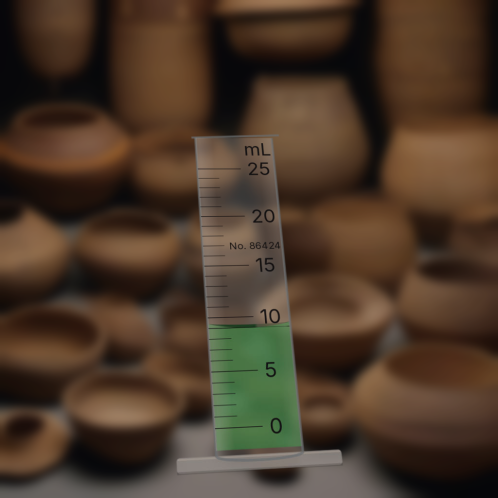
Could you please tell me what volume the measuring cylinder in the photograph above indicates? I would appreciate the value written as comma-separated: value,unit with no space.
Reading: 9,mL
